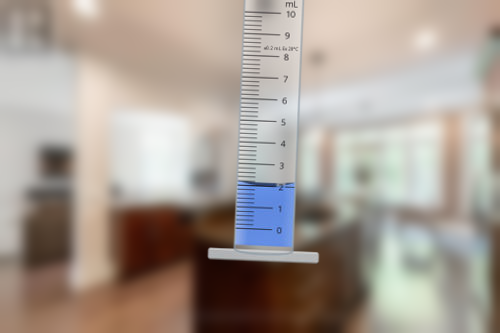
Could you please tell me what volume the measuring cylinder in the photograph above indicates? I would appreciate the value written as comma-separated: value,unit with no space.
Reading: 2,mL
